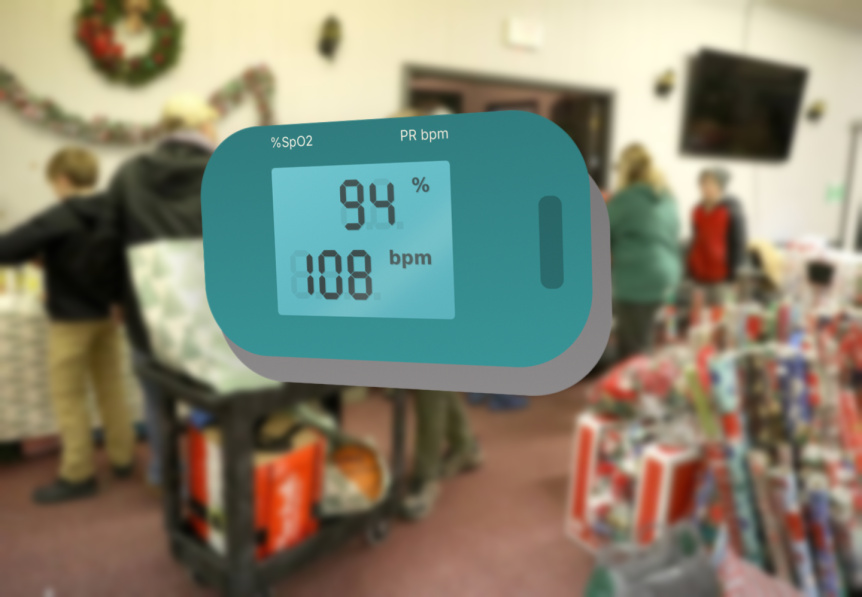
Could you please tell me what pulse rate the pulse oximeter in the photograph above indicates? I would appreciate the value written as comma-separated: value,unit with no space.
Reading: 108,bpm
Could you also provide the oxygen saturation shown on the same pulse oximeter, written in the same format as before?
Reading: 94,%
